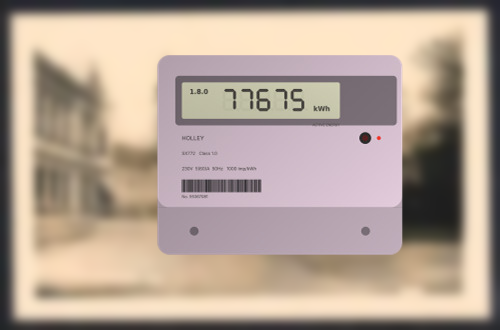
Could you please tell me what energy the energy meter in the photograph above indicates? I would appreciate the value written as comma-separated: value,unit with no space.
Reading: 77675,kWh
